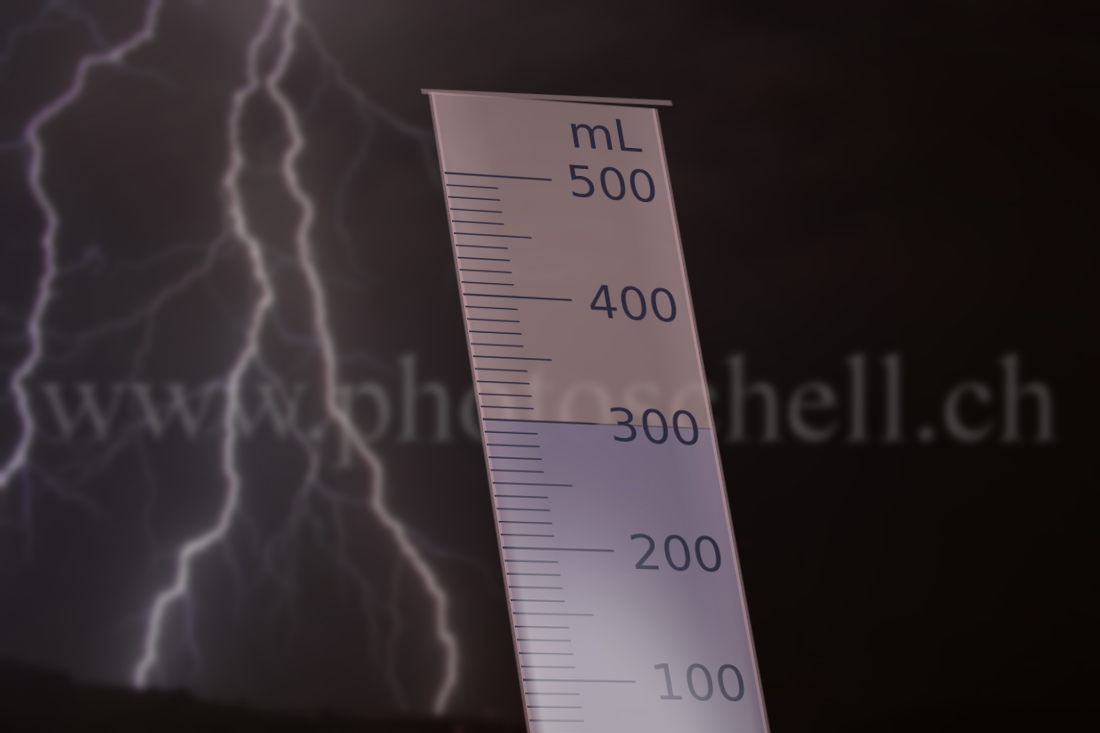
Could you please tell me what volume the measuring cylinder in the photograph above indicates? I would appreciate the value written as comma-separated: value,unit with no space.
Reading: 300,mL
